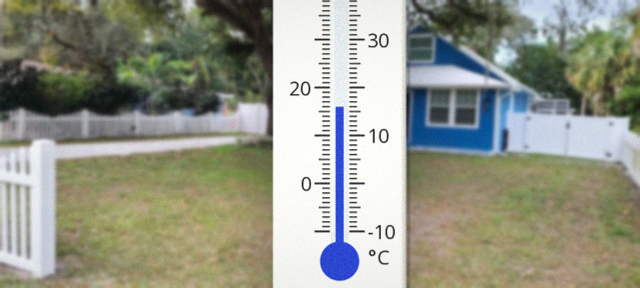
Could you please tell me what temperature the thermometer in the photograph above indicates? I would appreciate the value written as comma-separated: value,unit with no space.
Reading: 16,°C
